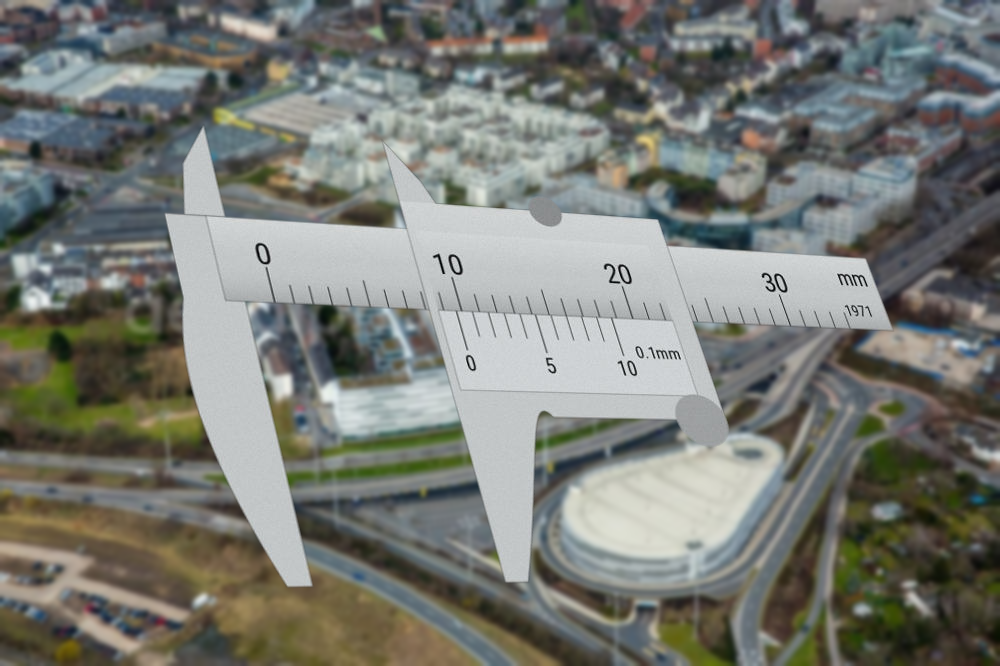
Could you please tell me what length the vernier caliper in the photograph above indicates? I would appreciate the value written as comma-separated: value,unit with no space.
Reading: 9.7,mm
